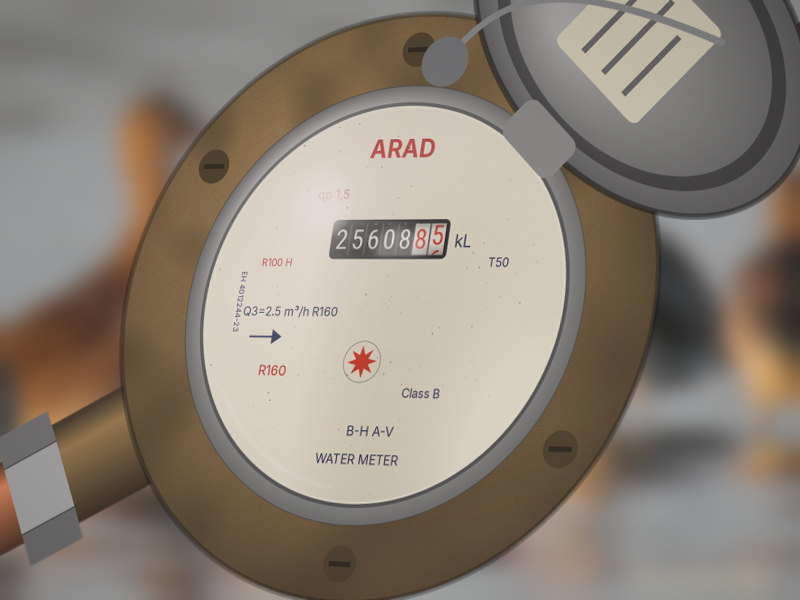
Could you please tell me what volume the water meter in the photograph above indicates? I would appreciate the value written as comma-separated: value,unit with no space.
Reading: 25608.85,kL
